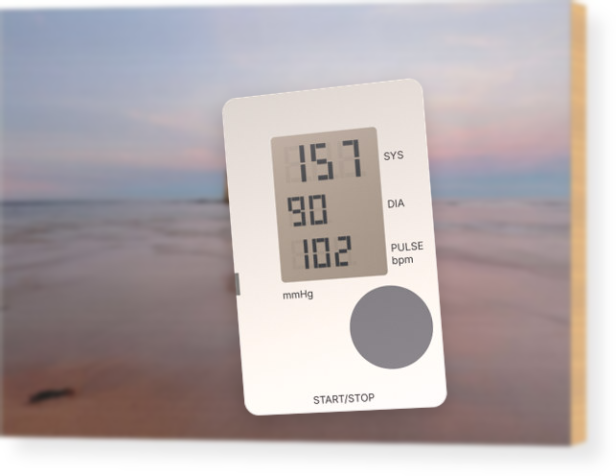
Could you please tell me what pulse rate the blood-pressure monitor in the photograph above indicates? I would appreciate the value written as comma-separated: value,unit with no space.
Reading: 102,bpm
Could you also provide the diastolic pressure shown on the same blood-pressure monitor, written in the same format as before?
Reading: 90,mmHg
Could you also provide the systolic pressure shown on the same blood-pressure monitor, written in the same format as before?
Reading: 157,mmHg
